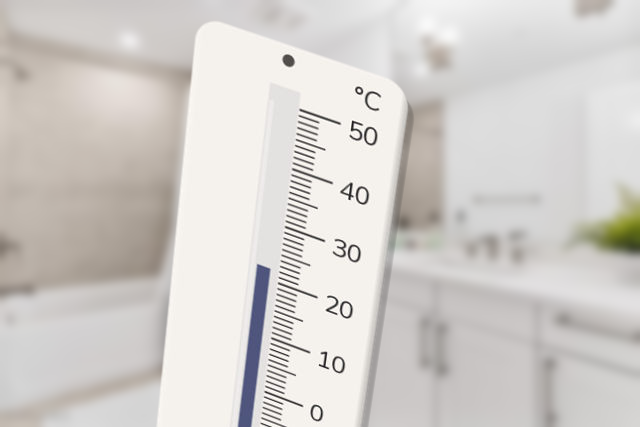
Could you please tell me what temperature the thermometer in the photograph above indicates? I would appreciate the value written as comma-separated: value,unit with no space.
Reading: 22,°C
